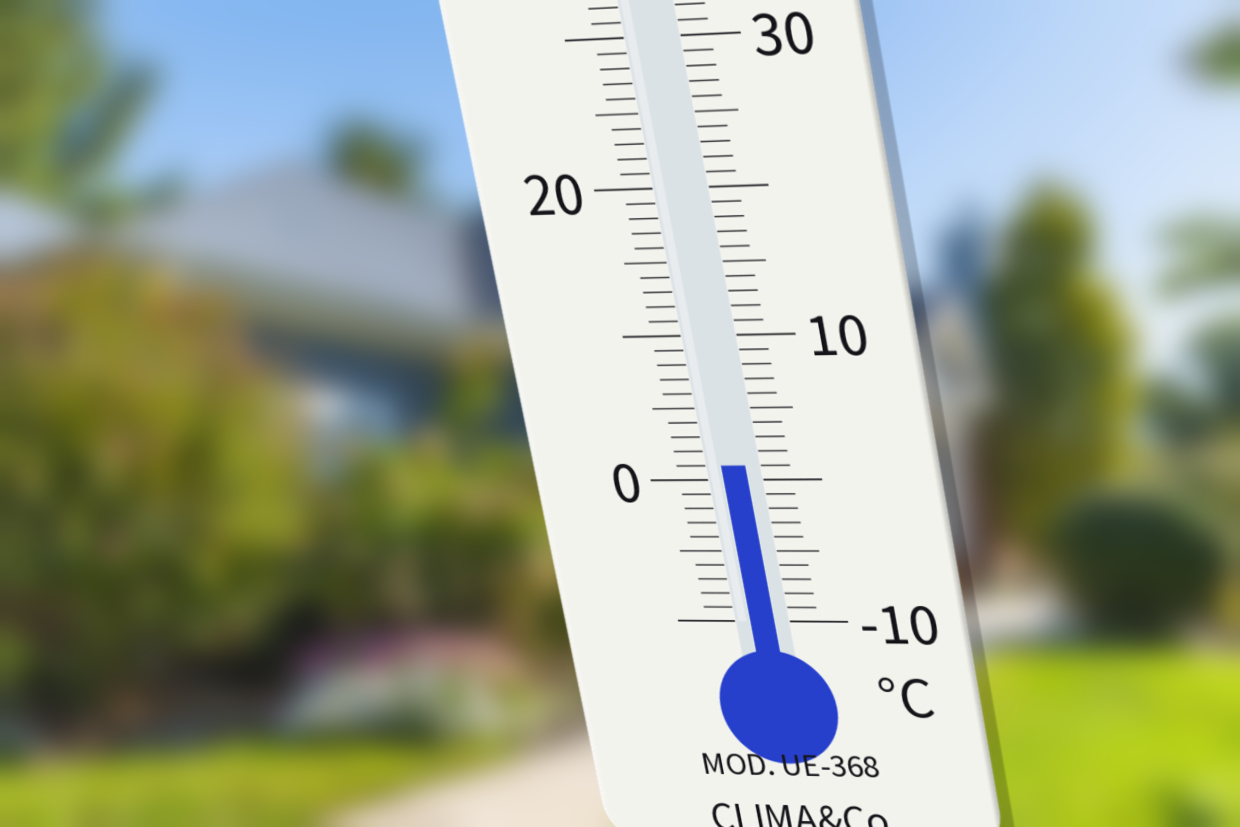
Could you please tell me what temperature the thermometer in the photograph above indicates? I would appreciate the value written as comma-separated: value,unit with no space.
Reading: 1,°C
